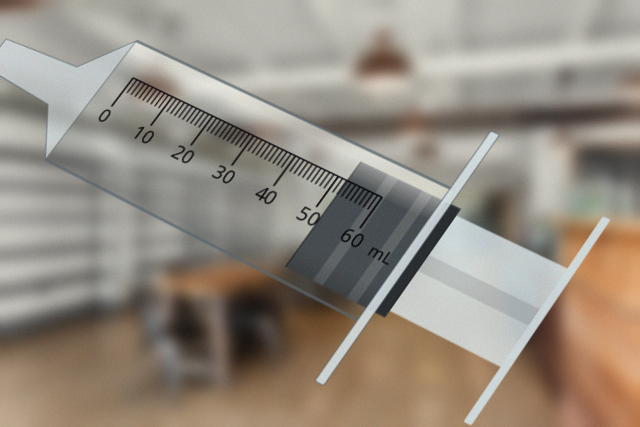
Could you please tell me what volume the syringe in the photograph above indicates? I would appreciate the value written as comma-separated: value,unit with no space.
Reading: 52,mL
